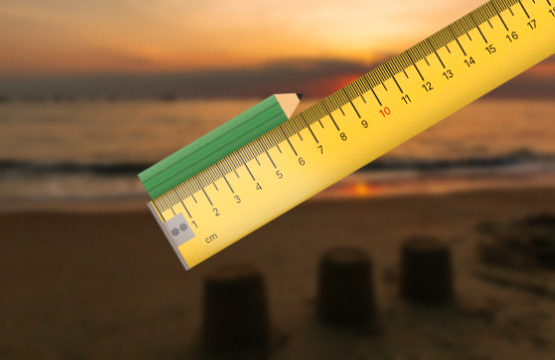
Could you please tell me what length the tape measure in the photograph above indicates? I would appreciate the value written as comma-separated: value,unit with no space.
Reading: 7.5,cm
